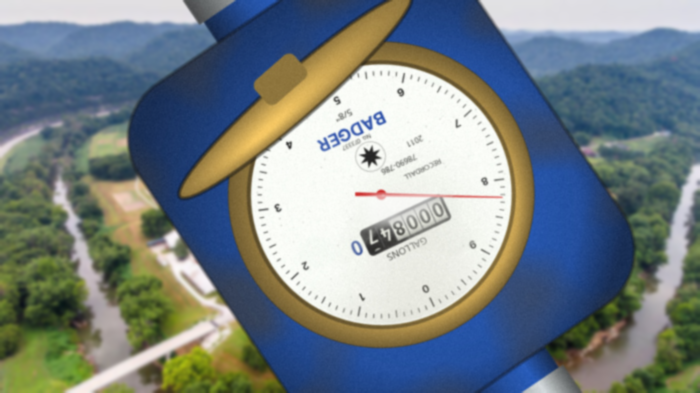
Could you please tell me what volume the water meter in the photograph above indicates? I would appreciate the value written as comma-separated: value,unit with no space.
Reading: 8468.2,gal
